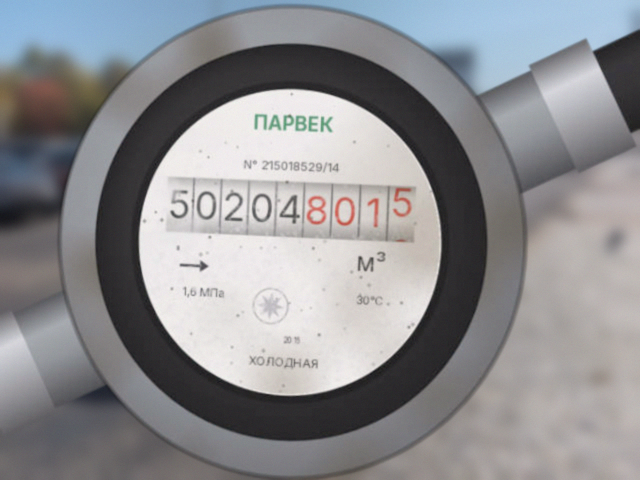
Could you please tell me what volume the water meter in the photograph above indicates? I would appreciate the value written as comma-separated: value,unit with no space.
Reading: 50204.8015,m³
